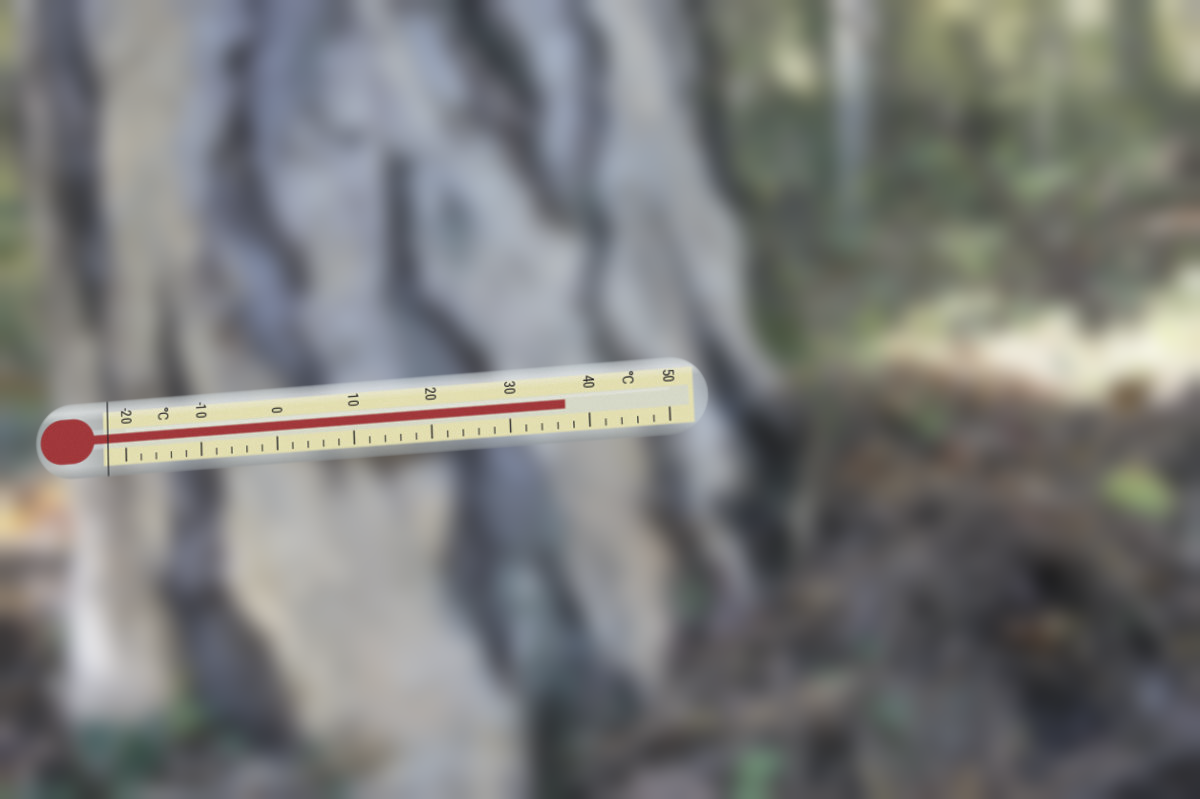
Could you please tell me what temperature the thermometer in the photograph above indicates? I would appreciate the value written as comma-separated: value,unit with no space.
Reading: 37,°C
